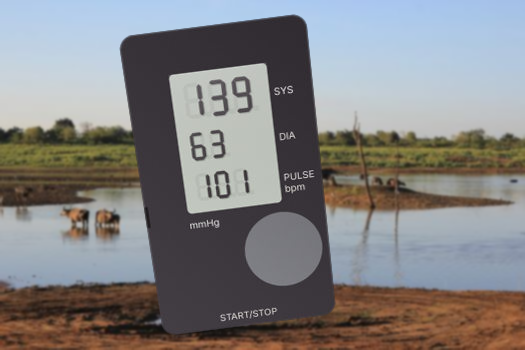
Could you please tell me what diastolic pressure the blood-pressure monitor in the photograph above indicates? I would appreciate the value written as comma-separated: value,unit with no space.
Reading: 63,mmHg
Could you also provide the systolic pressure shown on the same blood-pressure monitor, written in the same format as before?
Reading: 139,mmHg
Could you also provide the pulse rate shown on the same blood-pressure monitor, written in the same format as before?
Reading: 101,bpm
